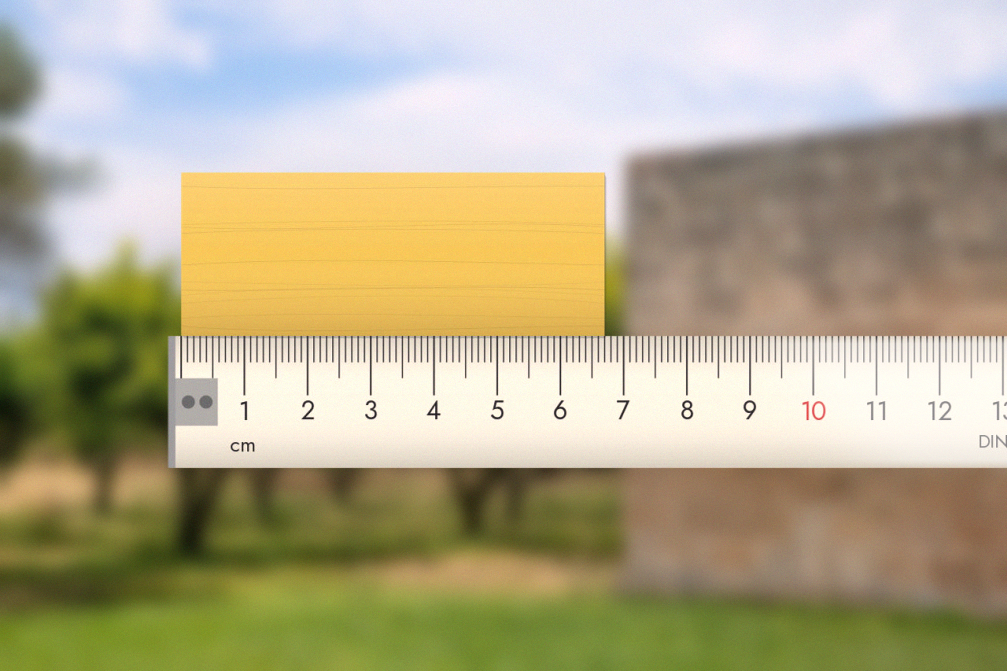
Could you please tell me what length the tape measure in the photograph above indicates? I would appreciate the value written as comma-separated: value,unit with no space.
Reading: 6.7,cm
